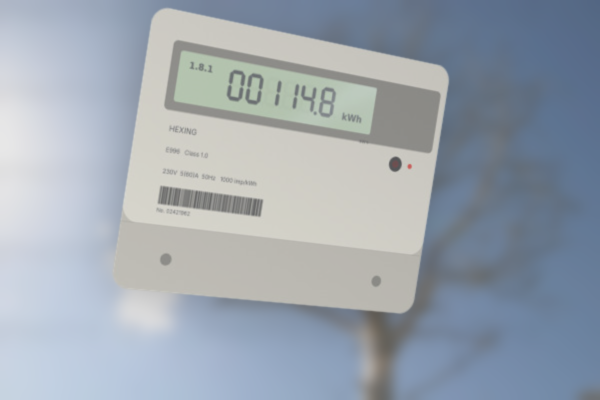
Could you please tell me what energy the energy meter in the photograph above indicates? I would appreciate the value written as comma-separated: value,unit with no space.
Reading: 114.8,kWh
